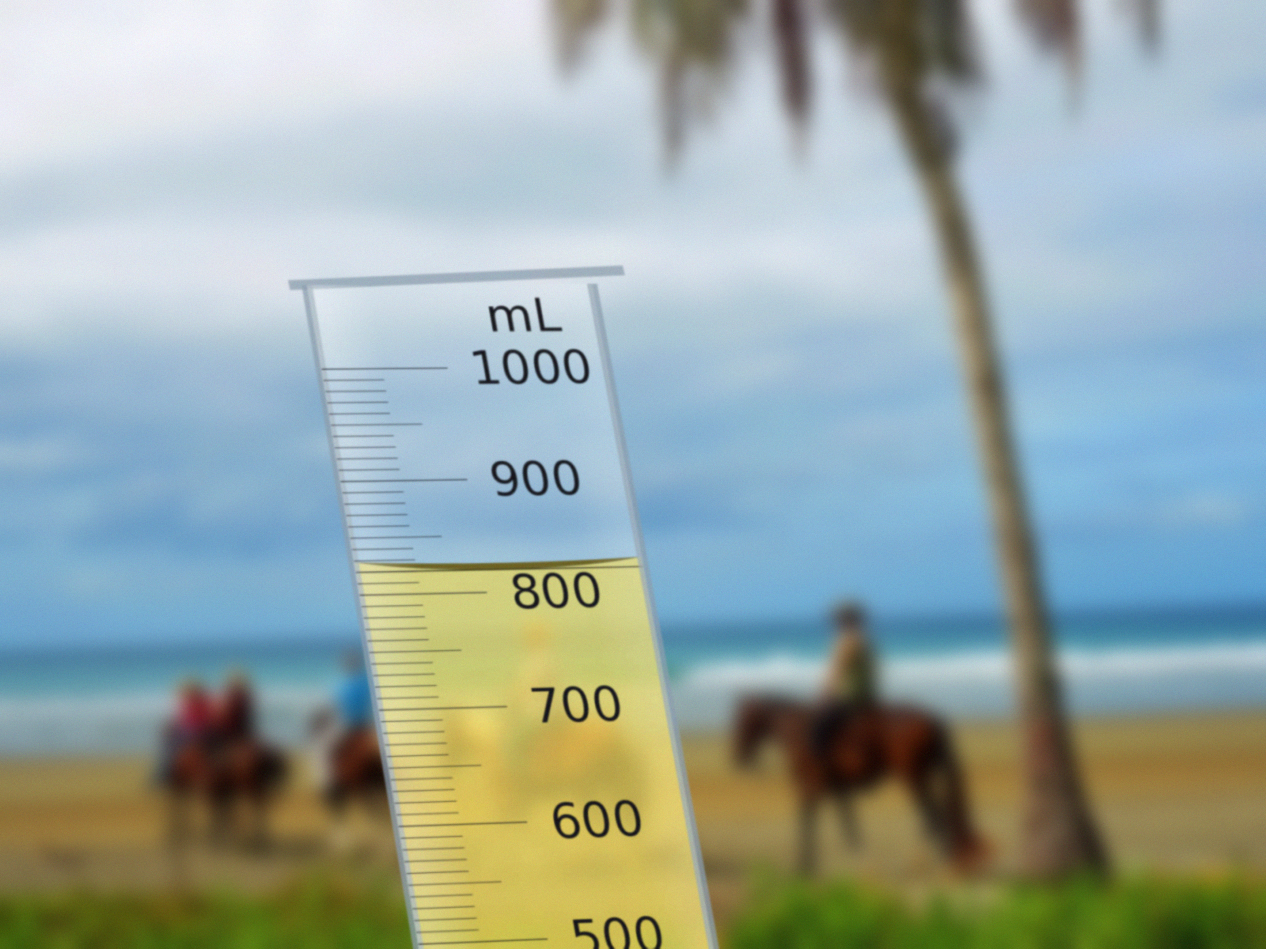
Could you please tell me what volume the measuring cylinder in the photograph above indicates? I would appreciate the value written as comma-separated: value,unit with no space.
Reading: 820,mL
